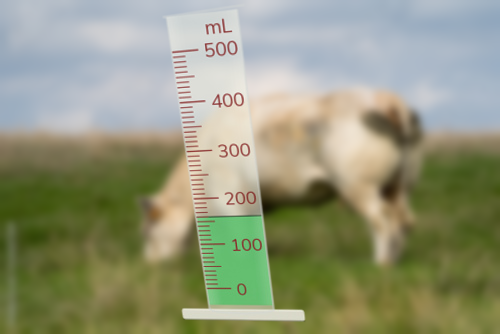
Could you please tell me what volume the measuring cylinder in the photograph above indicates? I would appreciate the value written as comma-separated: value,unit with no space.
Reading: 160,mL
